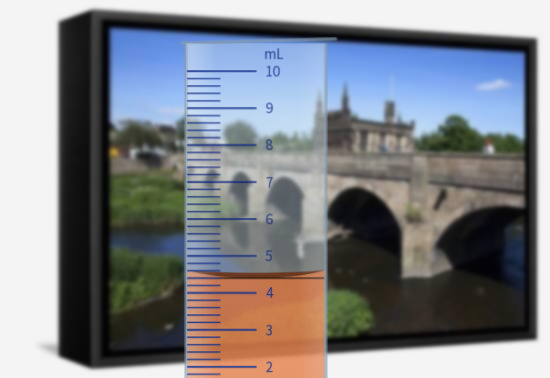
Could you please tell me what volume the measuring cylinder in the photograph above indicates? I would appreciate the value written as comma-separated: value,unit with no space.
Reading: 4.4,mL
